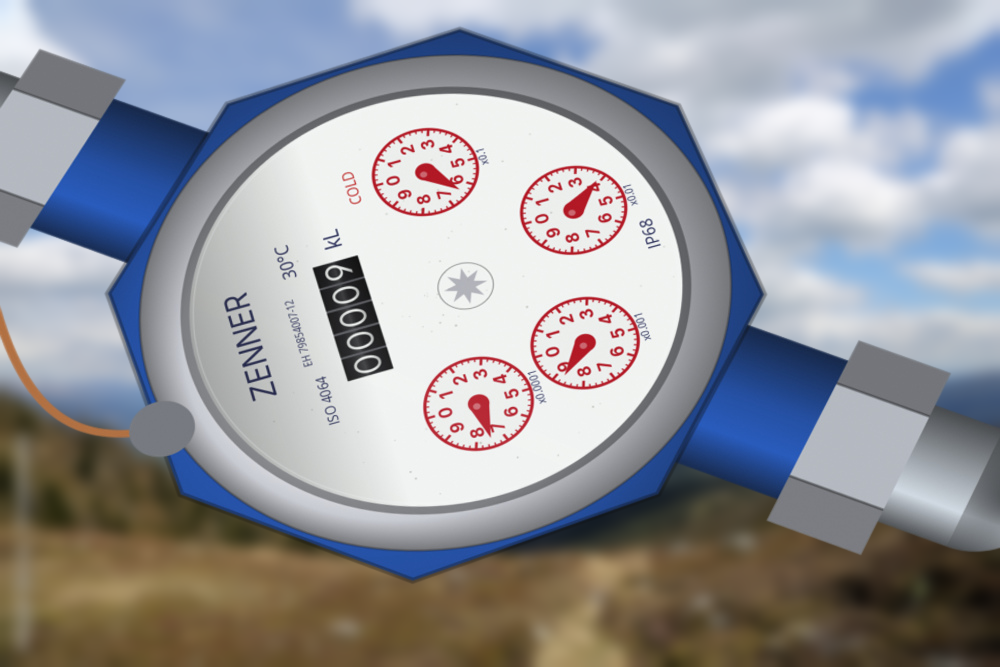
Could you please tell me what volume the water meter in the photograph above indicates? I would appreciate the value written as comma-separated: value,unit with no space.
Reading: 9.6387,kL
